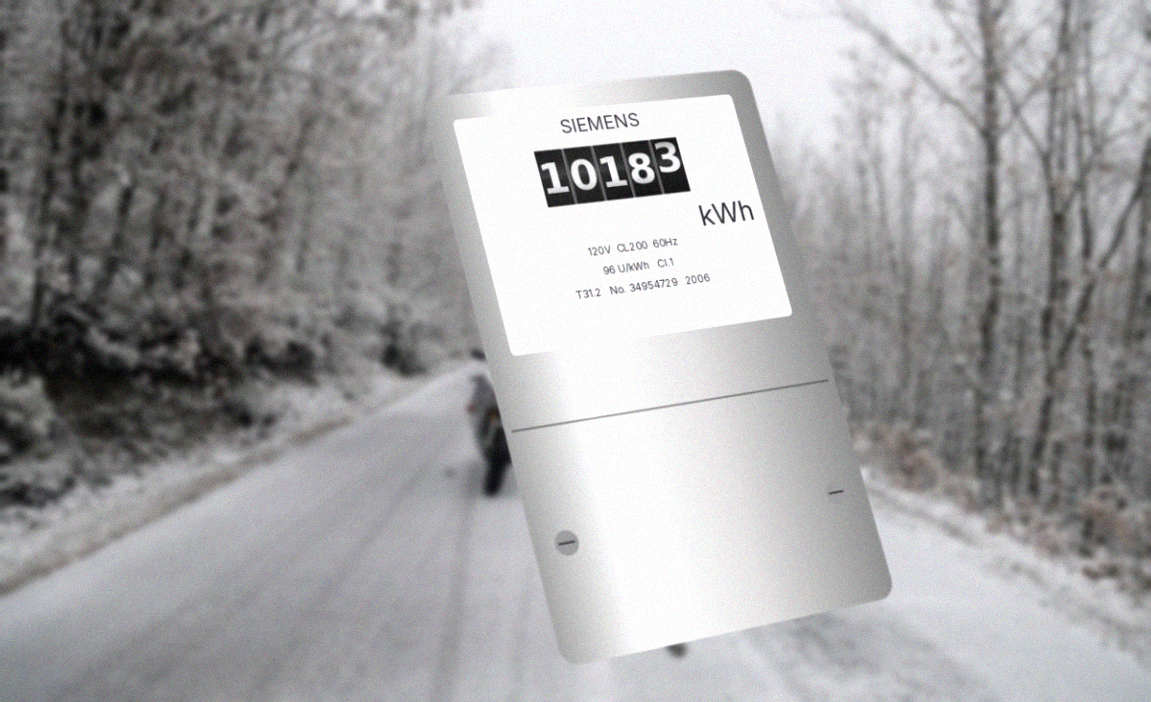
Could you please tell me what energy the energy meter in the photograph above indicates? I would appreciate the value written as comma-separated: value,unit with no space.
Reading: 10183,kWh
